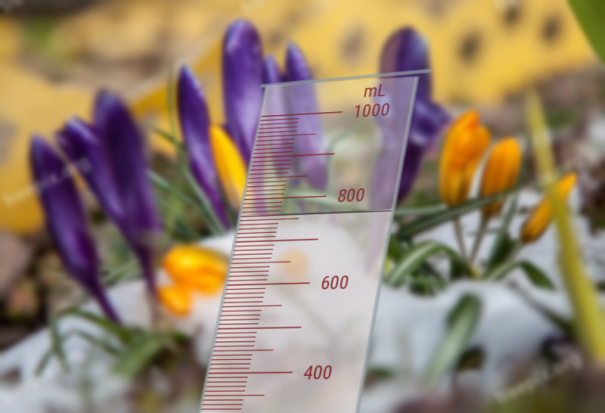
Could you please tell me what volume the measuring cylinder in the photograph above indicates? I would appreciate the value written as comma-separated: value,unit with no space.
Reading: 760,mL
